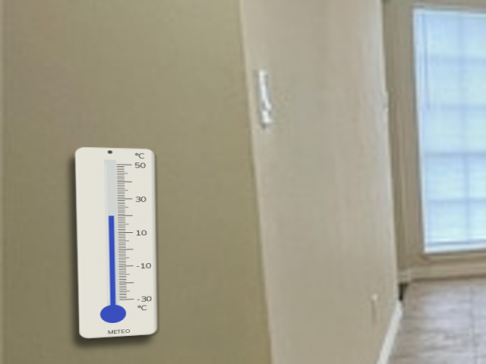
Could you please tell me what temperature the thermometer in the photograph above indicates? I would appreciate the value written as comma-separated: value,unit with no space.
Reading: 20,°C
